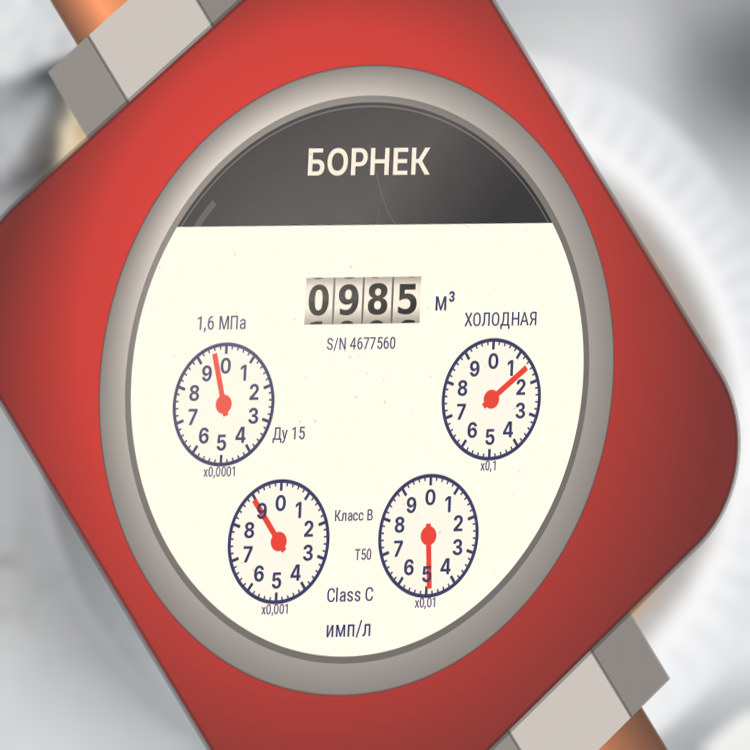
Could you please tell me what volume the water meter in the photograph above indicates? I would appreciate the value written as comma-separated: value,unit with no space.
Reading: 985.1489,m³
